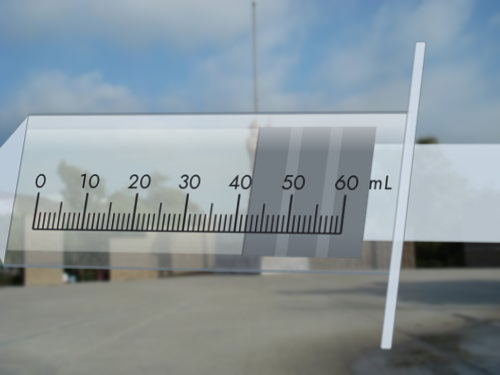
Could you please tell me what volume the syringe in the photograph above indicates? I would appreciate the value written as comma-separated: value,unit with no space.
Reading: 42,mL
